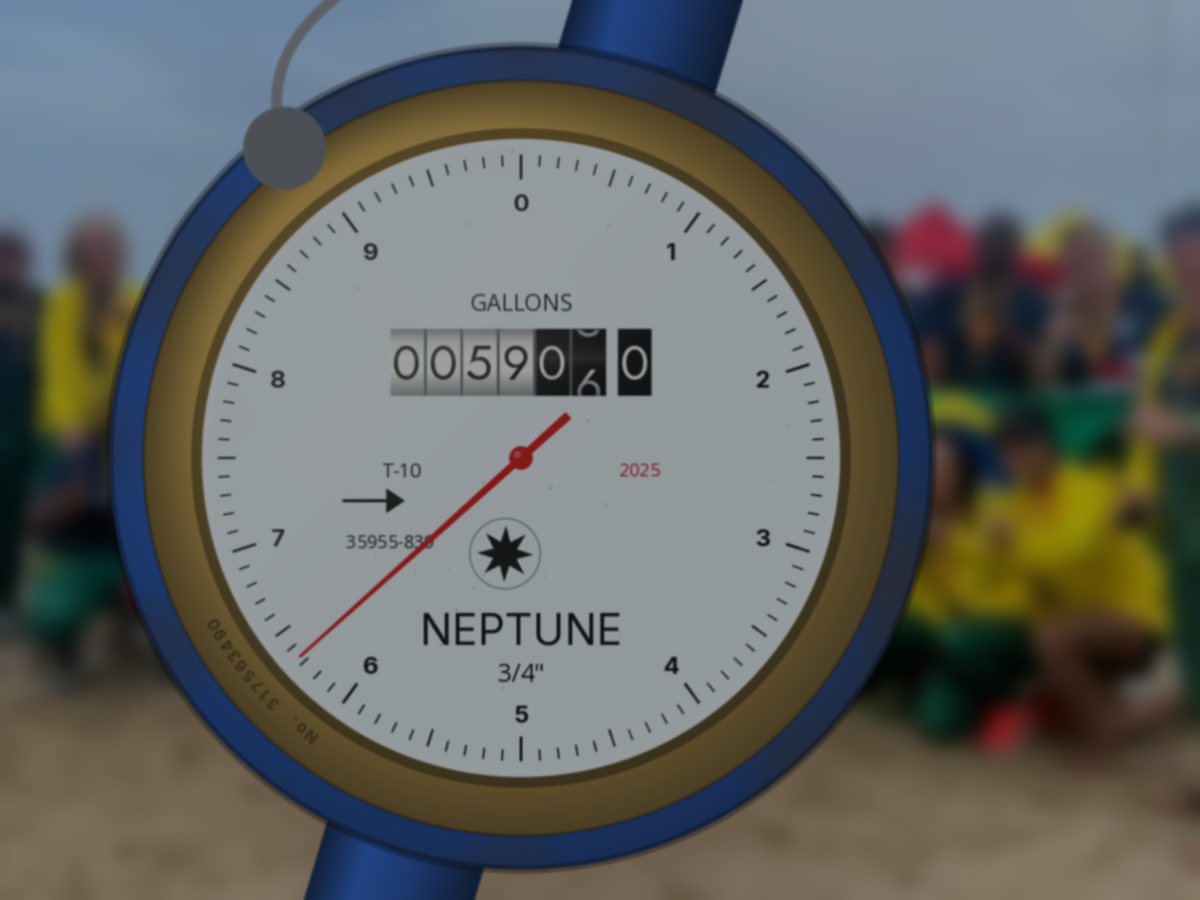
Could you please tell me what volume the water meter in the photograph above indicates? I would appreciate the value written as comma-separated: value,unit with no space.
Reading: 59056.3,gal
